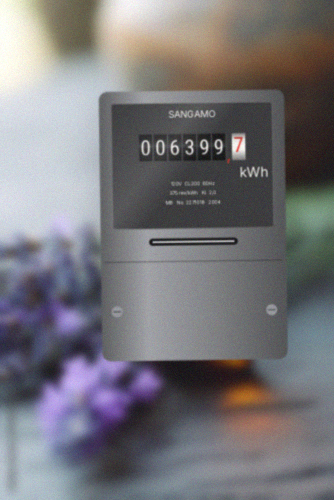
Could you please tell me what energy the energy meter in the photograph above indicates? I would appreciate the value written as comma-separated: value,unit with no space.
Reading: 6399.7,kWh
